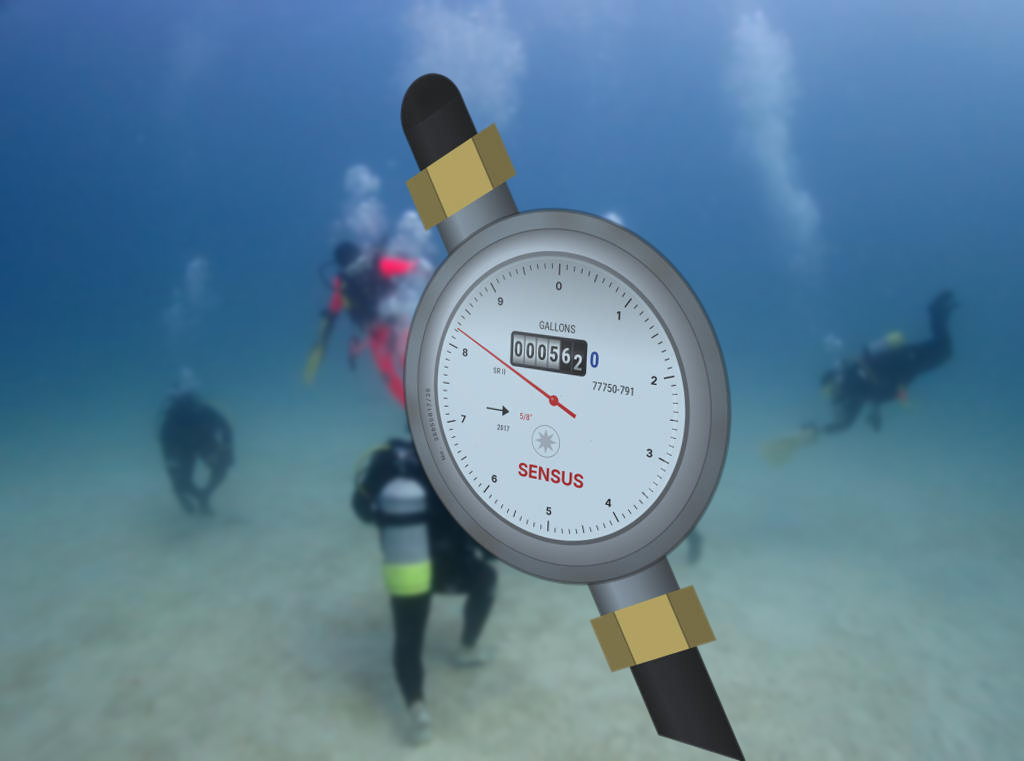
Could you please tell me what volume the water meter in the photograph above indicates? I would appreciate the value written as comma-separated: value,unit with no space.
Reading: 5618.2,gal
